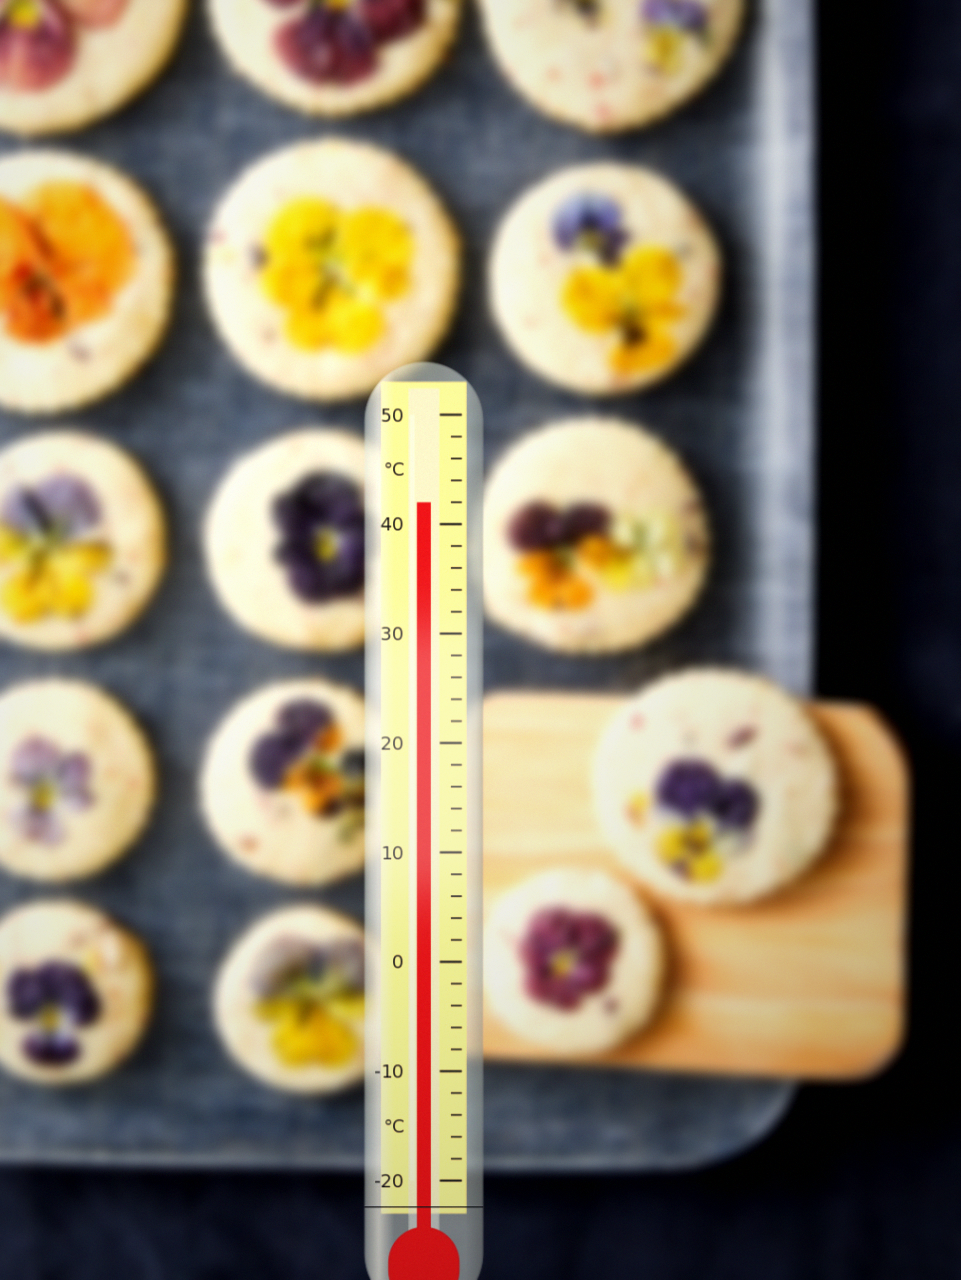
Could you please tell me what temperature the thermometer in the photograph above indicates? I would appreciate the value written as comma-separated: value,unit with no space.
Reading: 42,°C
